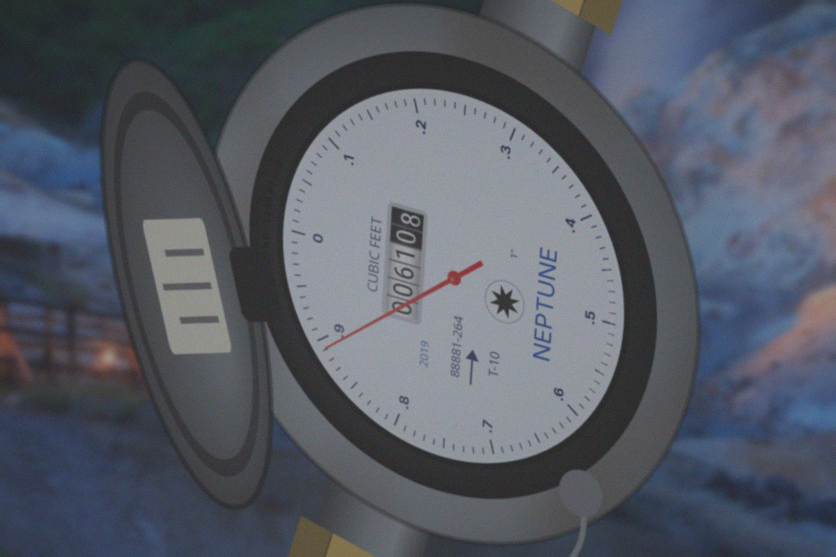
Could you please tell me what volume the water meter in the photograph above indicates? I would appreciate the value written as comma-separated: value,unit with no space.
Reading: 6107.89,ft³
